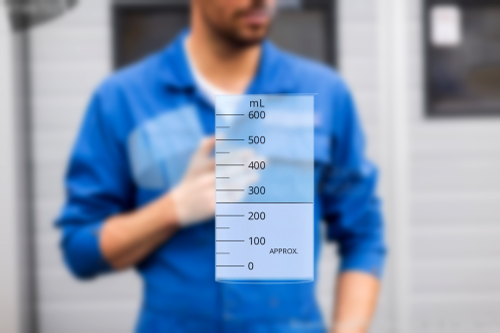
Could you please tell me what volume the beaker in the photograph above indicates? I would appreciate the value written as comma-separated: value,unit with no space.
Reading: 250,mL
